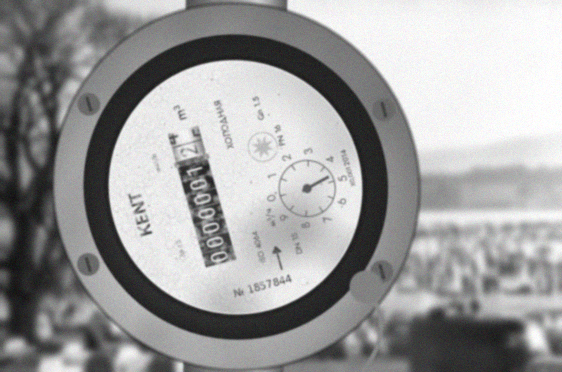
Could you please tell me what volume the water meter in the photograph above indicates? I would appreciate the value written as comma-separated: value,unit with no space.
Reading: 1.244,m³
